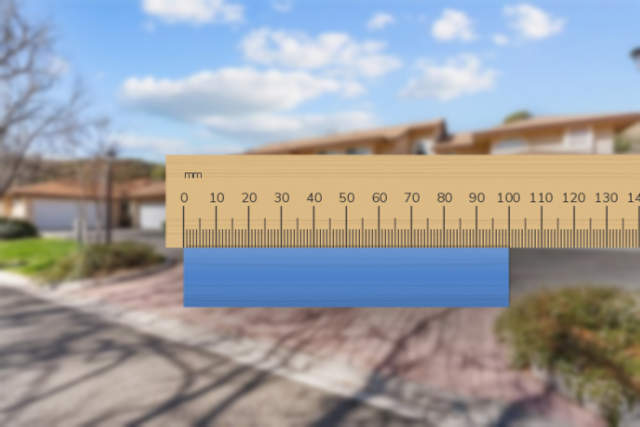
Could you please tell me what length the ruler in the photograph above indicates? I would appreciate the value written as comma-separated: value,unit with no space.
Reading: 100,mm
